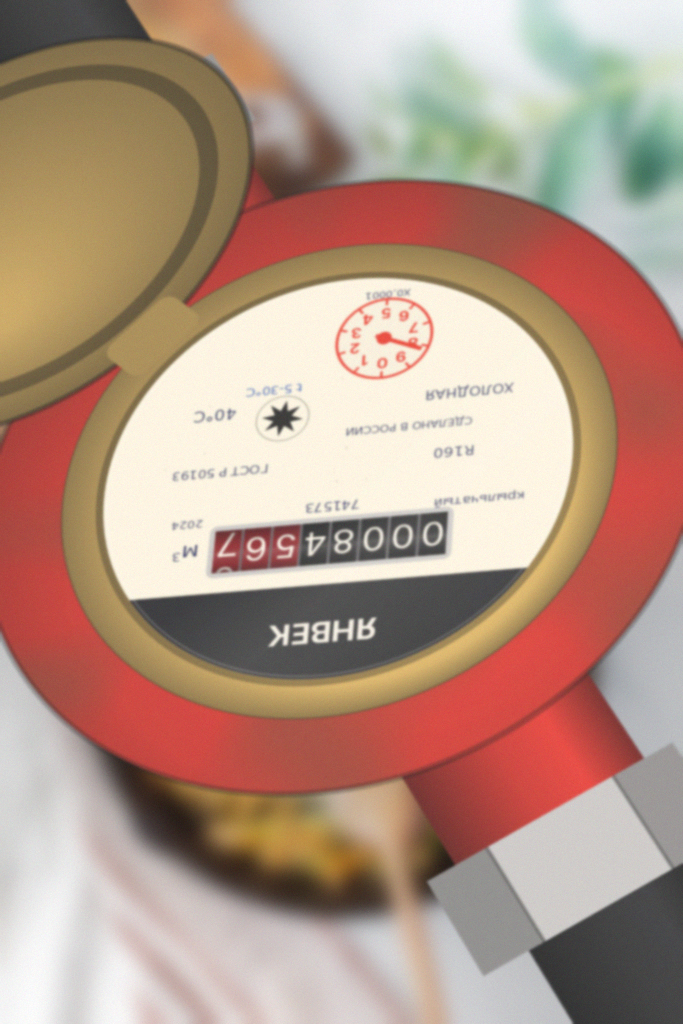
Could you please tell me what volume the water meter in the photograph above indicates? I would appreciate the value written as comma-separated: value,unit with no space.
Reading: 84.5668,m³
